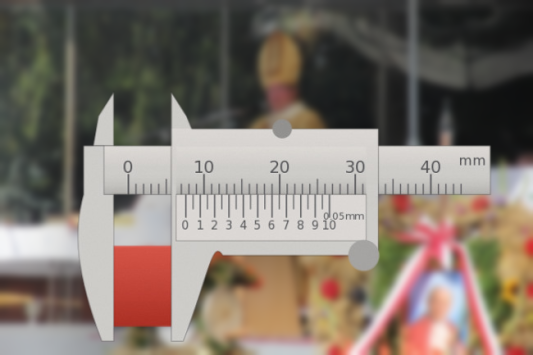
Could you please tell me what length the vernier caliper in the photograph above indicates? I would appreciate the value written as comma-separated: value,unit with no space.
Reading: 7.6,mm
